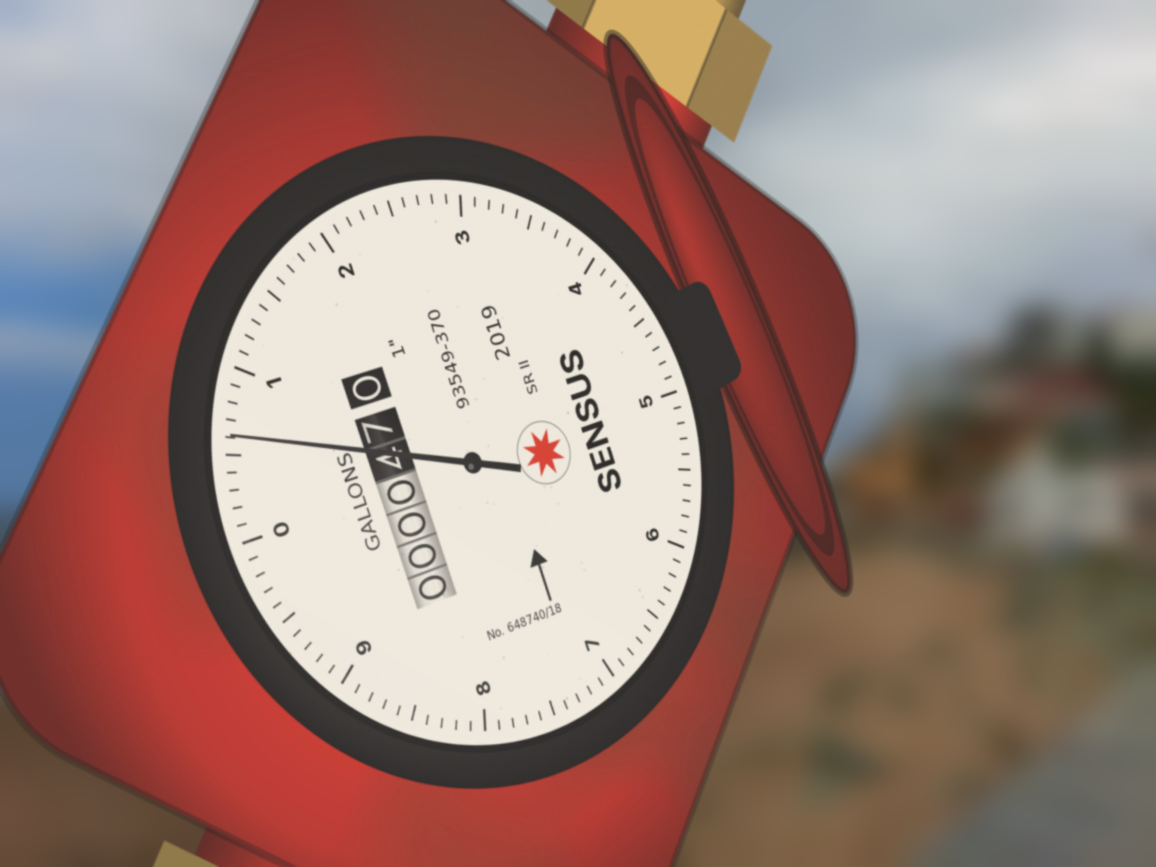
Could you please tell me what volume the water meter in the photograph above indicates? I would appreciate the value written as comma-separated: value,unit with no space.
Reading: 470.6,gal
